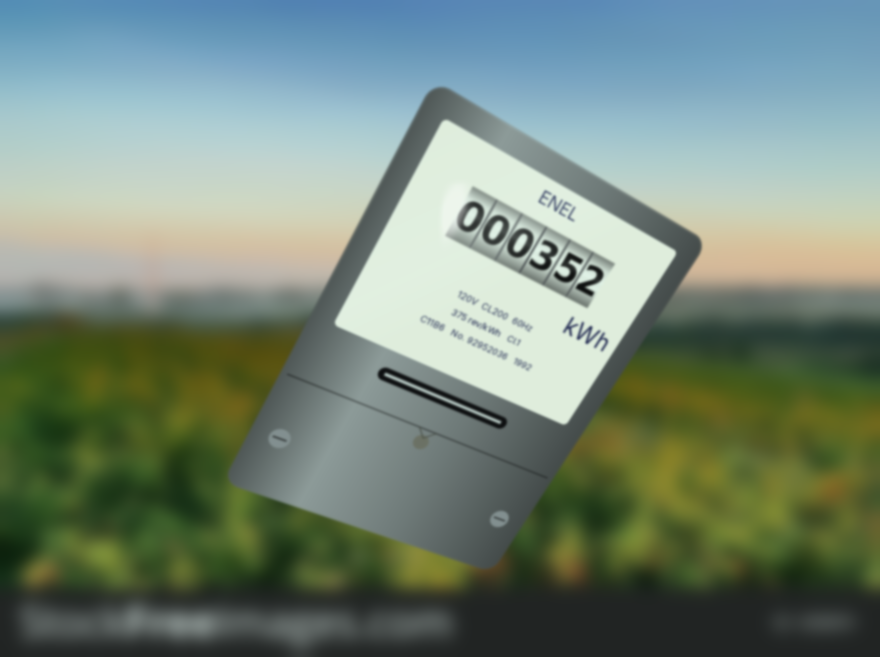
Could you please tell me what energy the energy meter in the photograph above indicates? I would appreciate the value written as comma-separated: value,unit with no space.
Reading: 352,kWh
